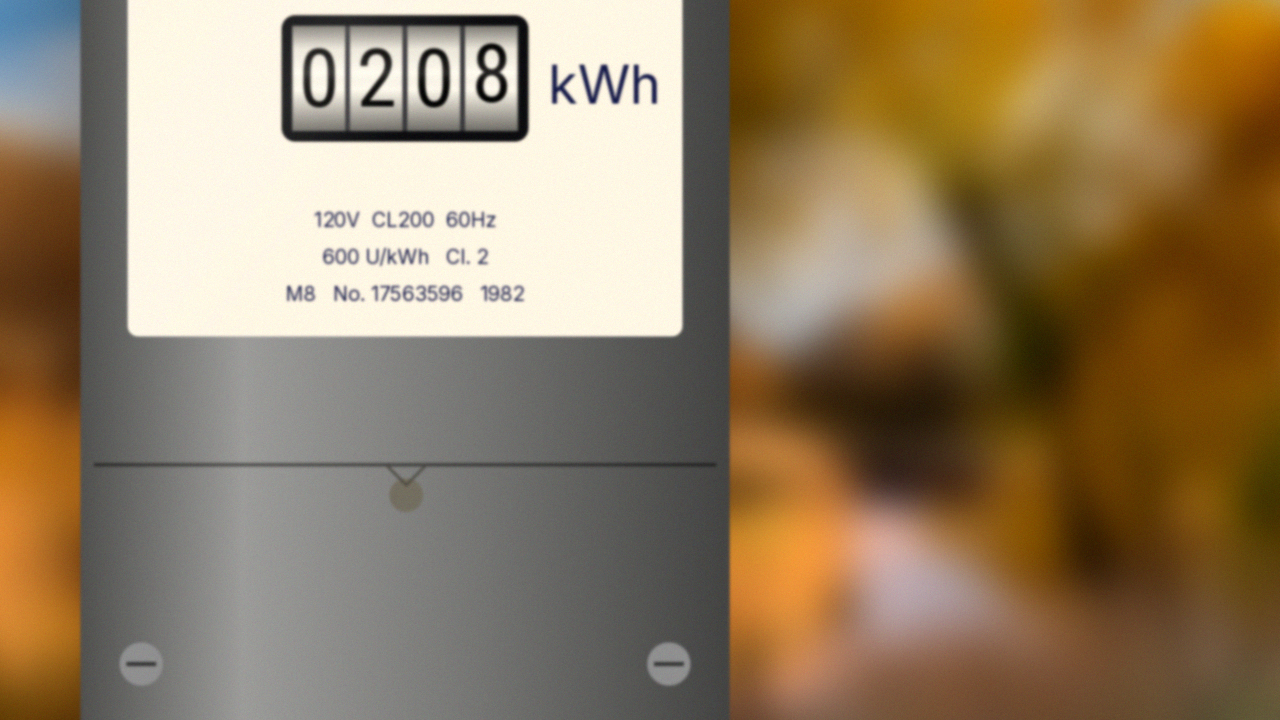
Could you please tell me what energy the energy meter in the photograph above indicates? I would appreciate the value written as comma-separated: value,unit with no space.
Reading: 208,kWh
